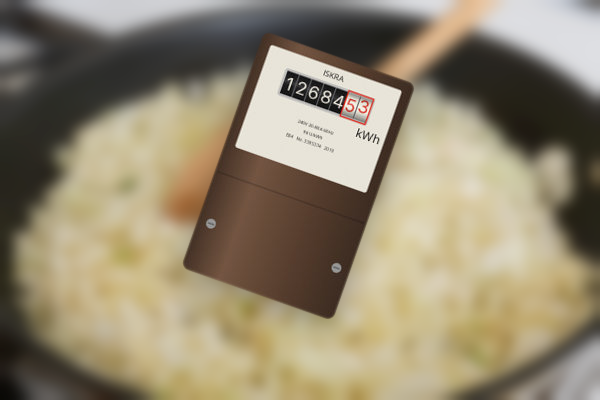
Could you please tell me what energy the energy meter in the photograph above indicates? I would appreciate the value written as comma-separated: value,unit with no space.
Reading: 12684.53,kWh
